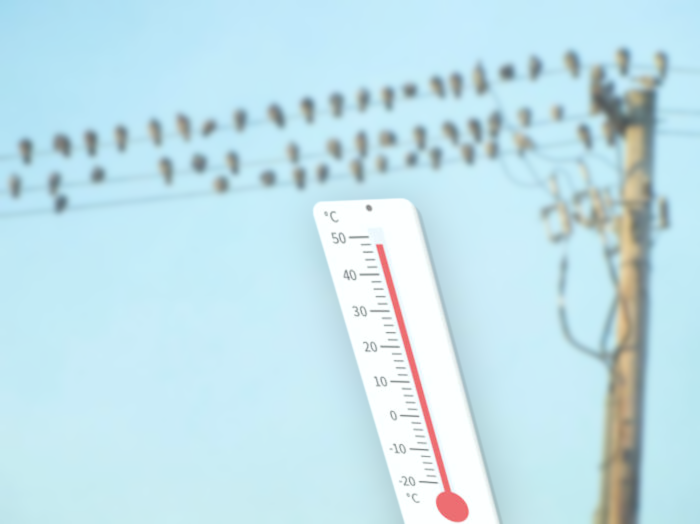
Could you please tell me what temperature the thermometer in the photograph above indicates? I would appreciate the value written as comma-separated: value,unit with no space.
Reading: 48,°C
